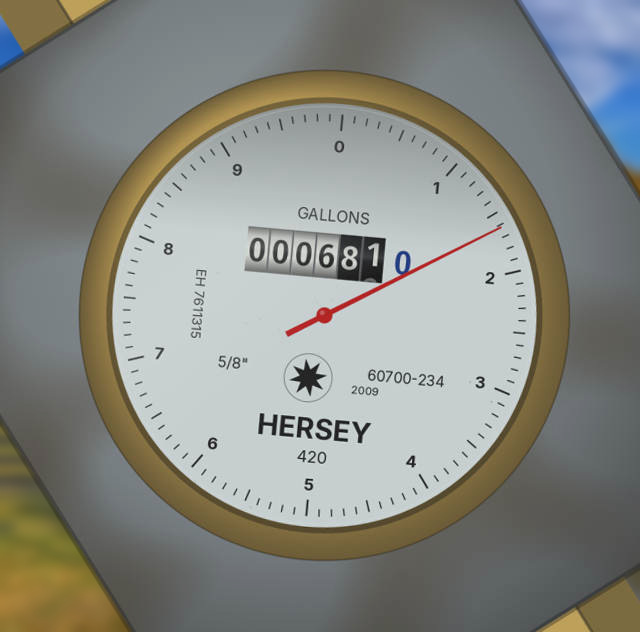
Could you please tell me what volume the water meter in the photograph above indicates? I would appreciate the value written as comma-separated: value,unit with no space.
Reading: 6811.6,gal
